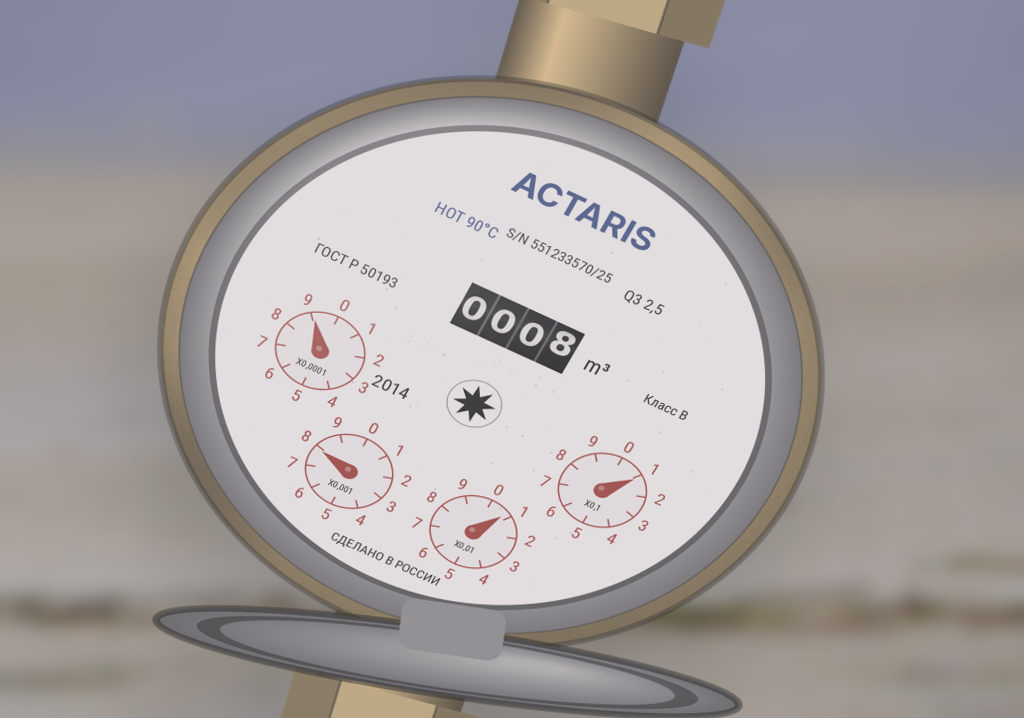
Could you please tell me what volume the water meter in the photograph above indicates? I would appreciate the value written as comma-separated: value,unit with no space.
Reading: 8.1079,m³
